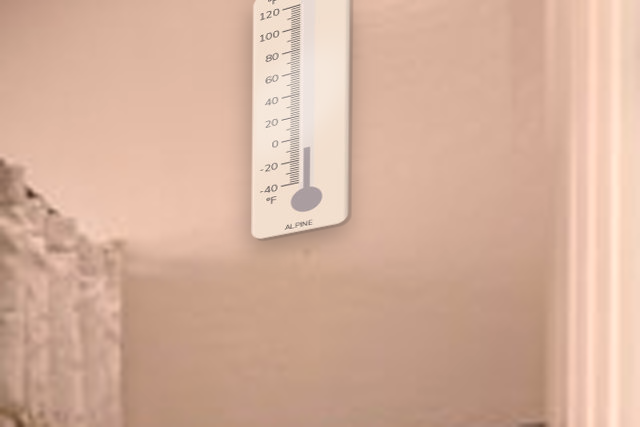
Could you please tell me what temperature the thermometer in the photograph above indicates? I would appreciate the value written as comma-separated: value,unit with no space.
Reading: -10,°F
